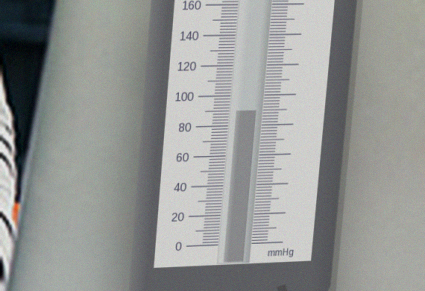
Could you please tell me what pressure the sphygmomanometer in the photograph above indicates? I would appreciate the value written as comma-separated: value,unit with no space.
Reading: 90,mmHg
